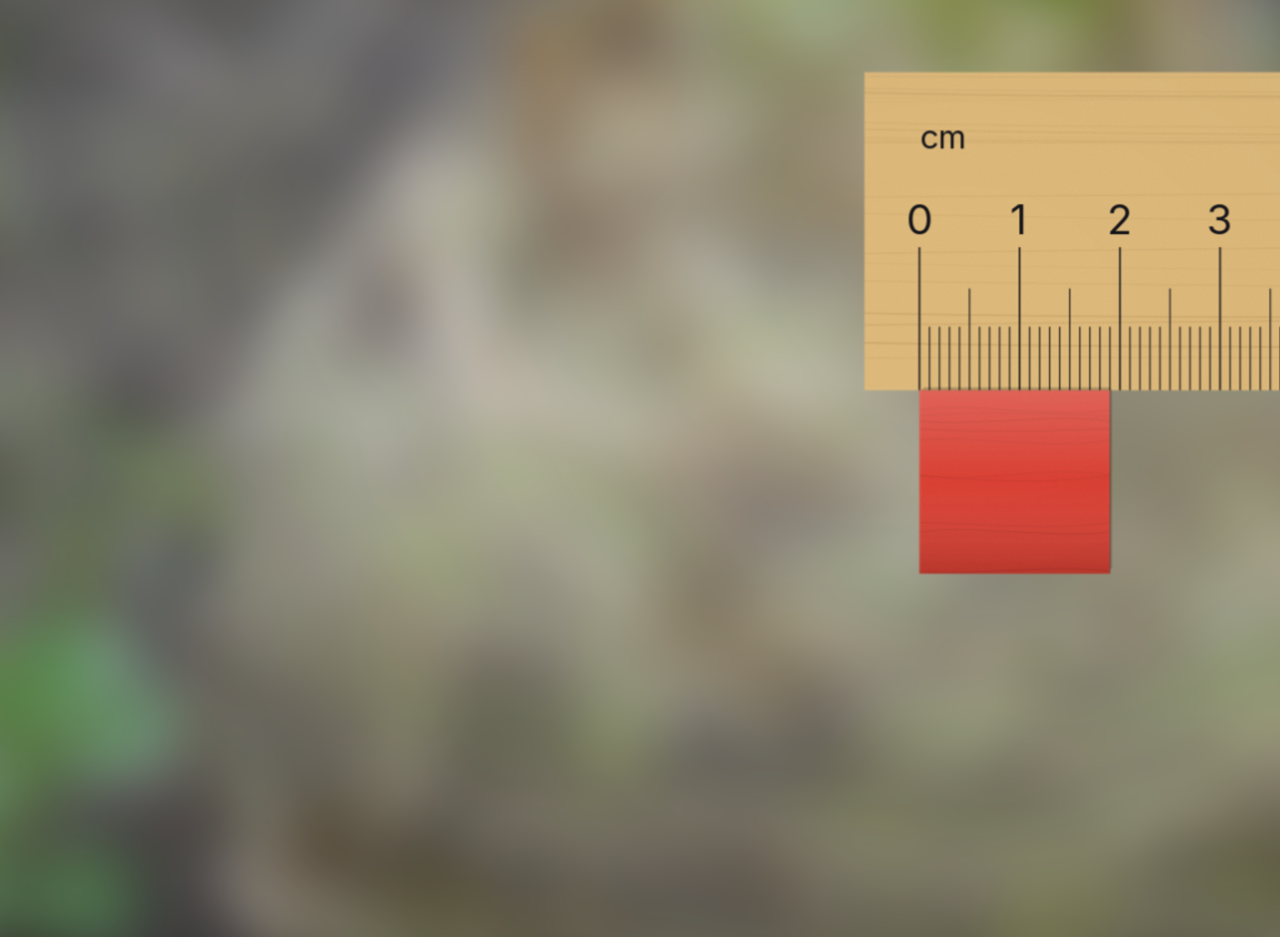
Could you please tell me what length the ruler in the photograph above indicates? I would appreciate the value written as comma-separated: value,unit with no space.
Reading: 1.9,cm
